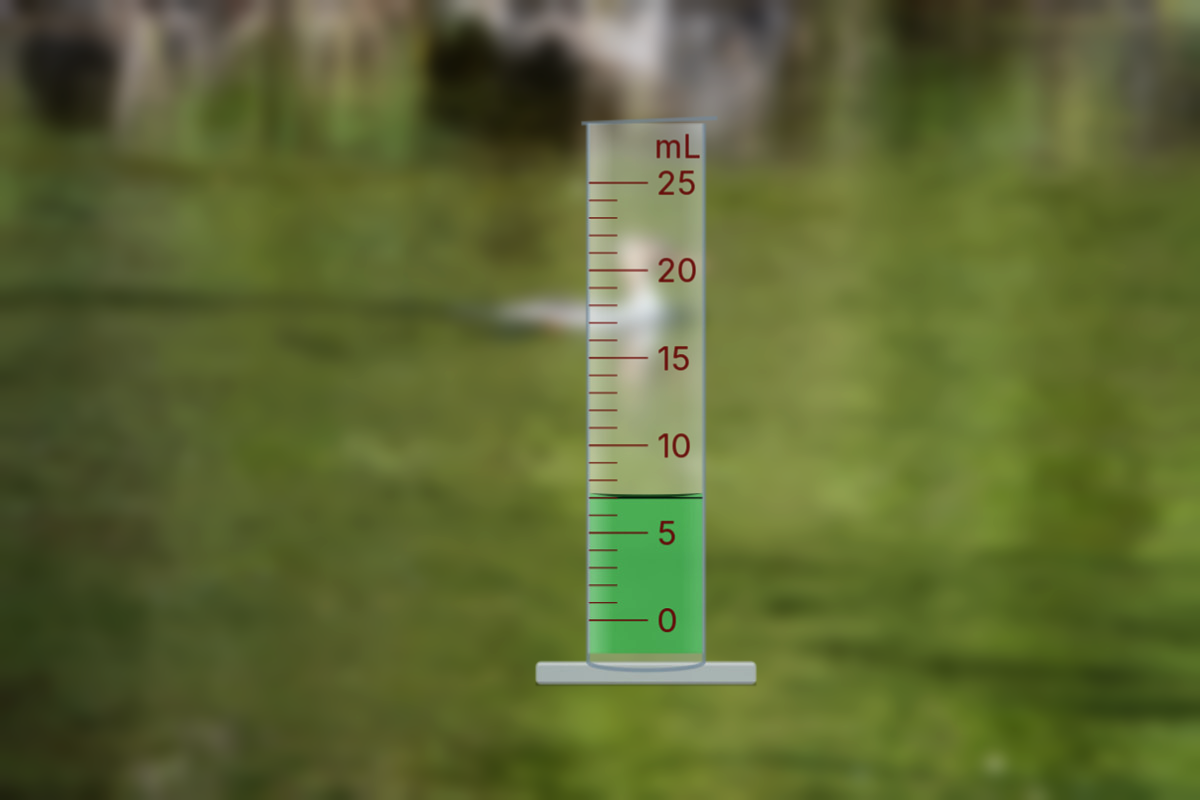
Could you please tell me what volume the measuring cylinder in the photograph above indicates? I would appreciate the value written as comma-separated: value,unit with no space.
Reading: 7,mL
